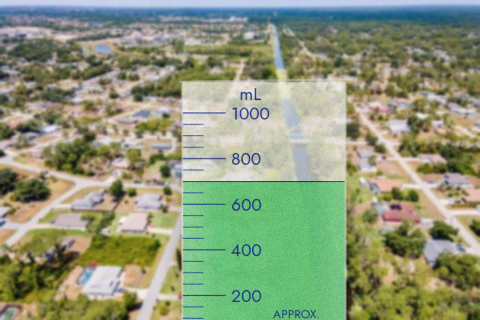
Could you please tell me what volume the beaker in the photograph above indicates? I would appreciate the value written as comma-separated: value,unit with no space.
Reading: 700,mL
